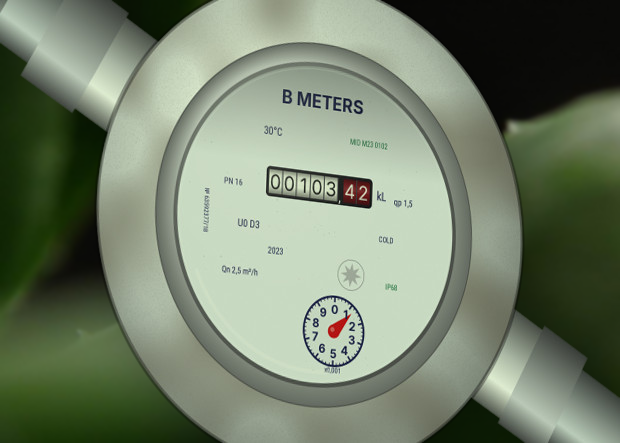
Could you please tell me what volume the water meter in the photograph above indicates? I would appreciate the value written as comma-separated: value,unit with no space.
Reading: 103.421,kL
